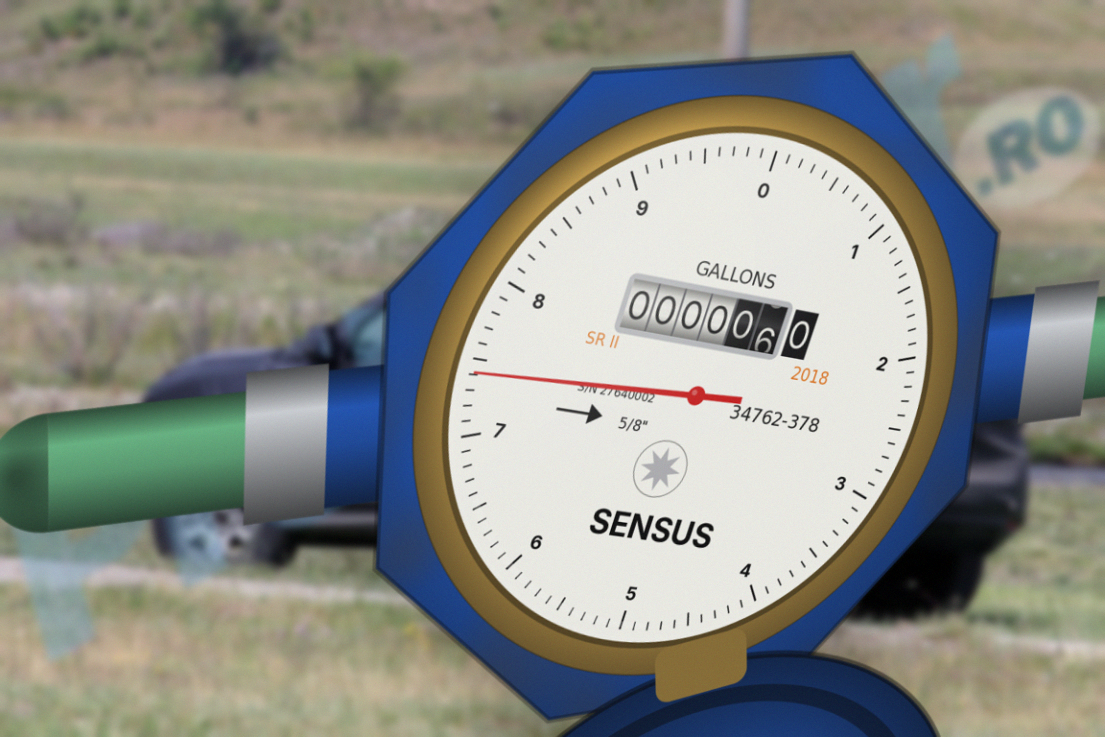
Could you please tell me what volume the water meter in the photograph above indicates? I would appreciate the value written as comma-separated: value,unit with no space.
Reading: 57.4,gal
